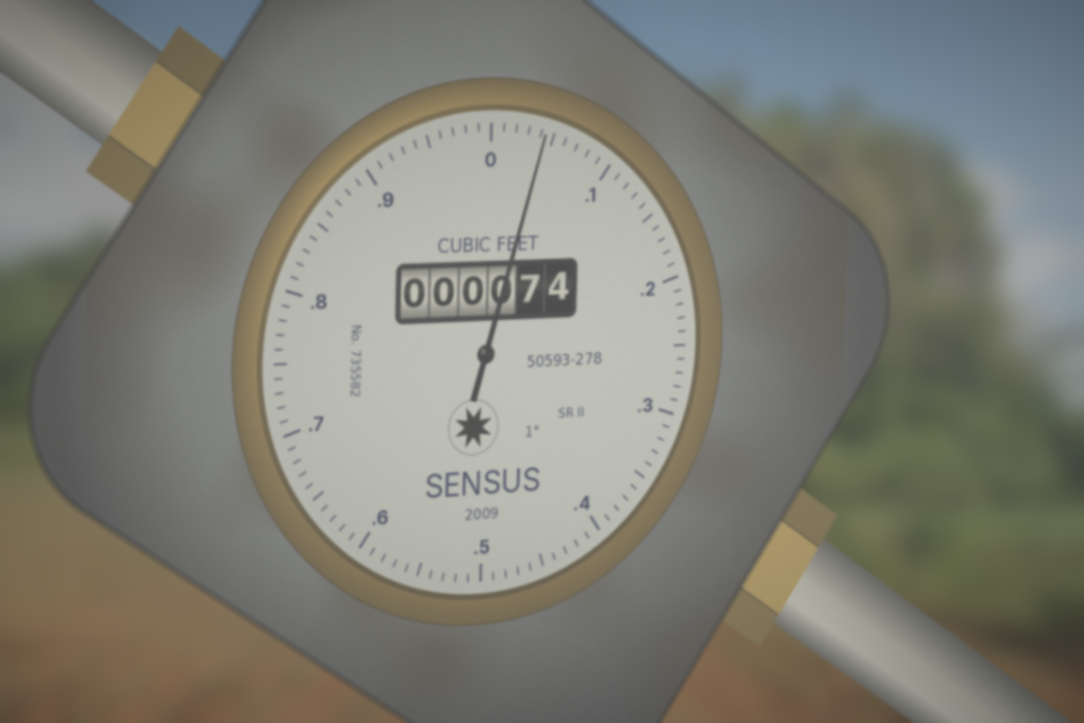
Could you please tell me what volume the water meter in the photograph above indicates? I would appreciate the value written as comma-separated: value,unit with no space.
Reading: 74.04,ft³
